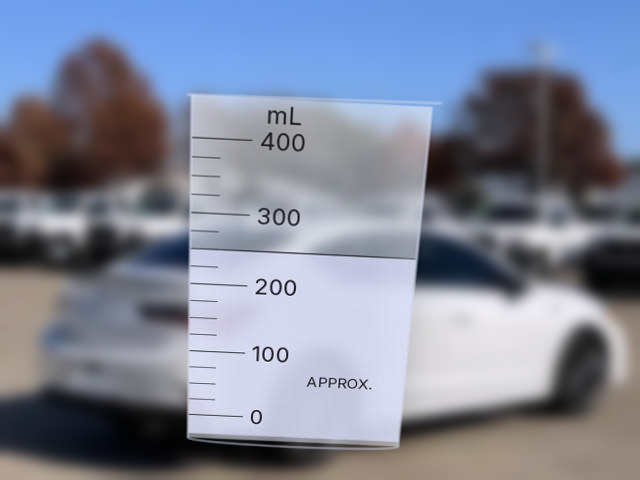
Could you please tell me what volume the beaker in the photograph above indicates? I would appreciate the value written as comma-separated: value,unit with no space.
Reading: 250,mL
